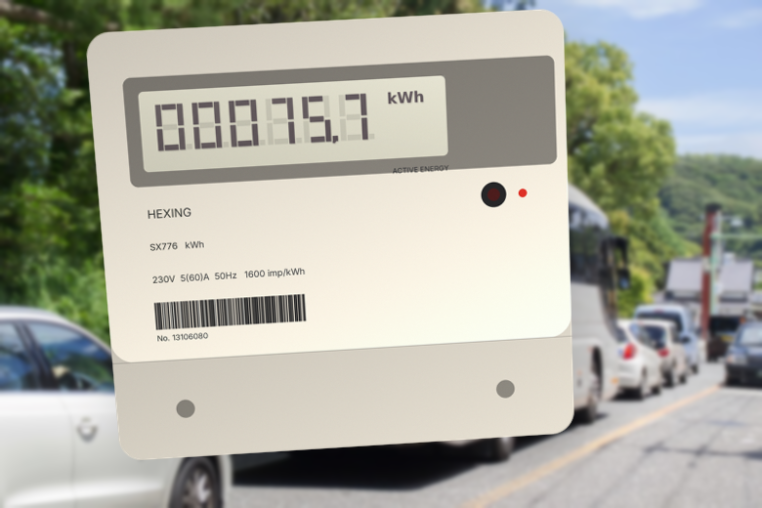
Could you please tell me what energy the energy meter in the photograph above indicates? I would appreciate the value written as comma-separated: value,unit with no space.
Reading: 75.7,kWh
